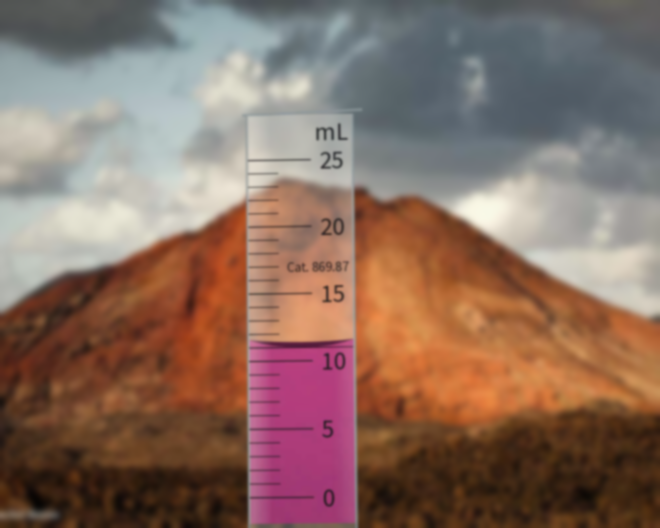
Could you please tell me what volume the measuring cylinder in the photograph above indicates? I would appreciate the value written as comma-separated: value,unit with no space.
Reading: 11,mL
